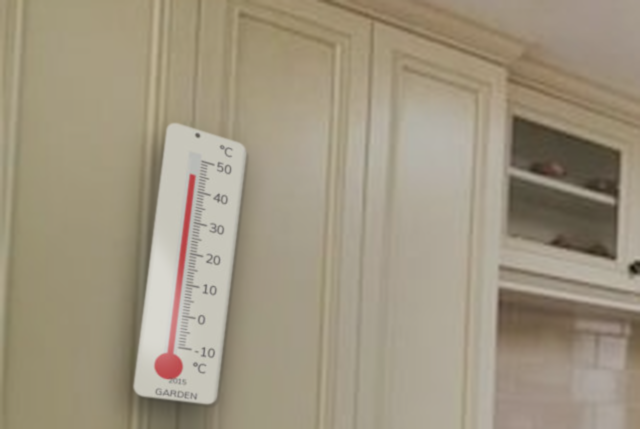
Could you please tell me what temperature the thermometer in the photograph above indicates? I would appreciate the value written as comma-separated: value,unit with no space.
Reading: 45,°C
